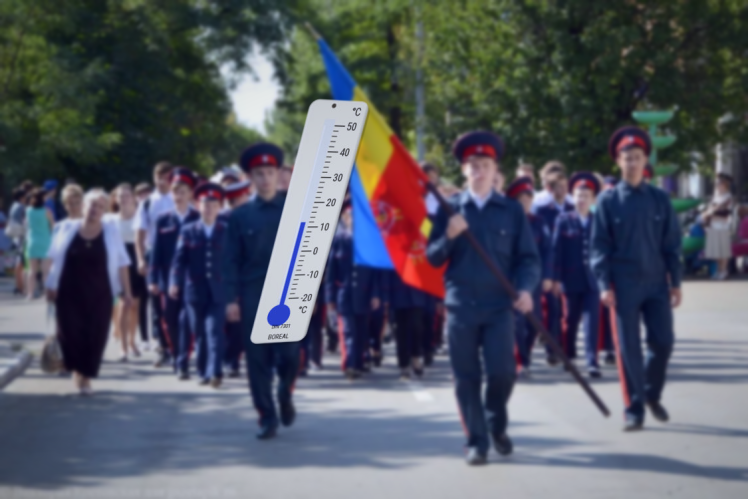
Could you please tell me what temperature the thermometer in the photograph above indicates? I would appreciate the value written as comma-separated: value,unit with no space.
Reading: 12,°C
